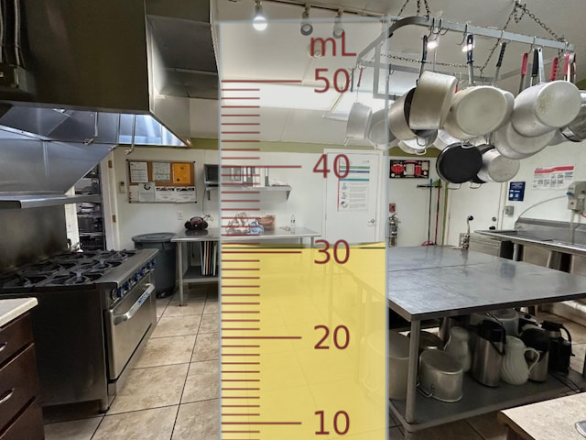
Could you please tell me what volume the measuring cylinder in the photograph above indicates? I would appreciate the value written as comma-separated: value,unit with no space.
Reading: 30.5,mL
